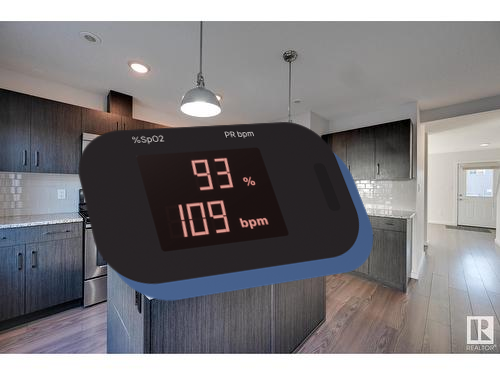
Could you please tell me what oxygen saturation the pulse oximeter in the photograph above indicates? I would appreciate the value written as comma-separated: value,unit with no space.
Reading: 93,%
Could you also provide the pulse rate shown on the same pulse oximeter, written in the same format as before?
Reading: 109,bpm
